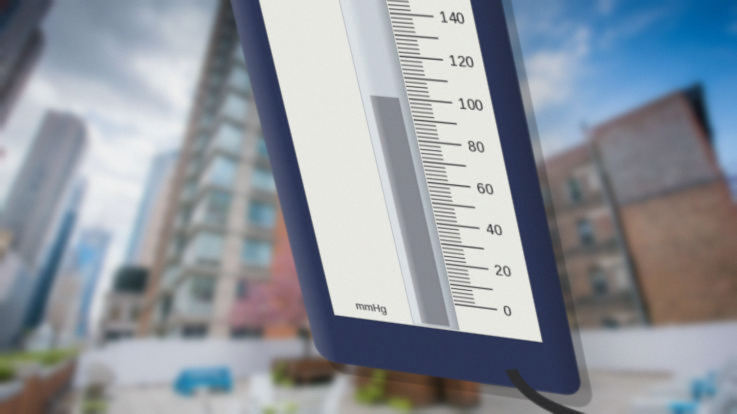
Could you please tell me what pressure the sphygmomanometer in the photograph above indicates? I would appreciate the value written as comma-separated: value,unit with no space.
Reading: 100,mmHg
